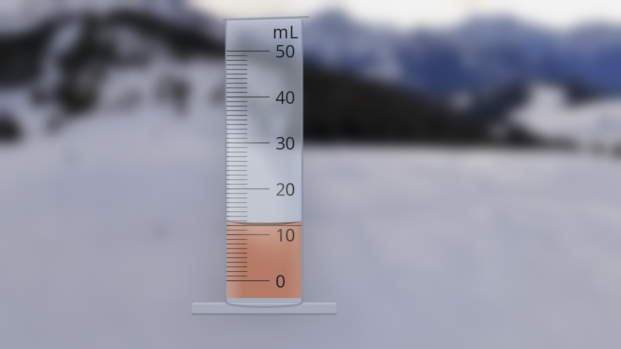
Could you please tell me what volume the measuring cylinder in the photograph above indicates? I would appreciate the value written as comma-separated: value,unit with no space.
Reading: 12,mL
